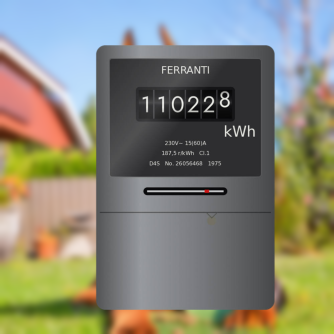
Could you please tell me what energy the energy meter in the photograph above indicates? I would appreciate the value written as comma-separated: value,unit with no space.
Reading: 110228,kWh
